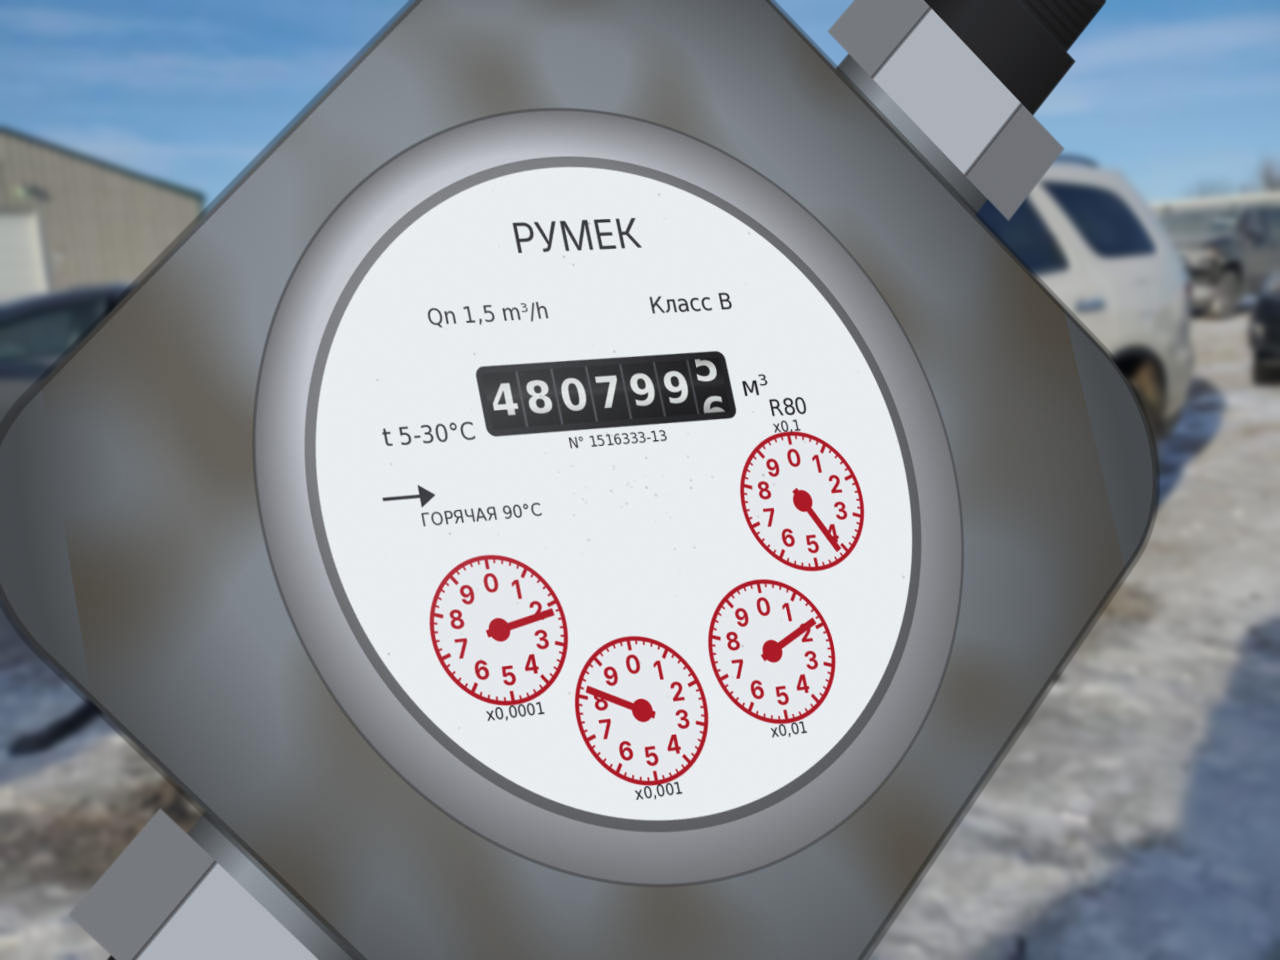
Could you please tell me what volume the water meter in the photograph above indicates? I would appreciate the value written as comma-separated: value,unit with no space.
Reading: 4807995.4182,m³
